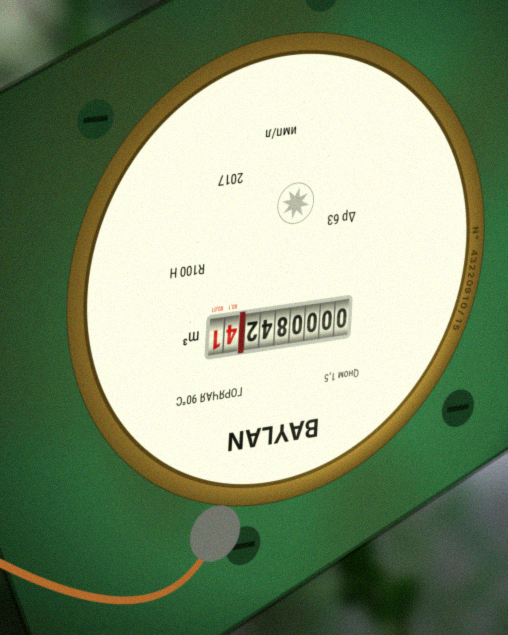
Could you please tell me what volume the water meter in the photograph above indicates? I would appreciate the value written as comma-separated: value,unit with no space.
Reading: 842.41,m³
